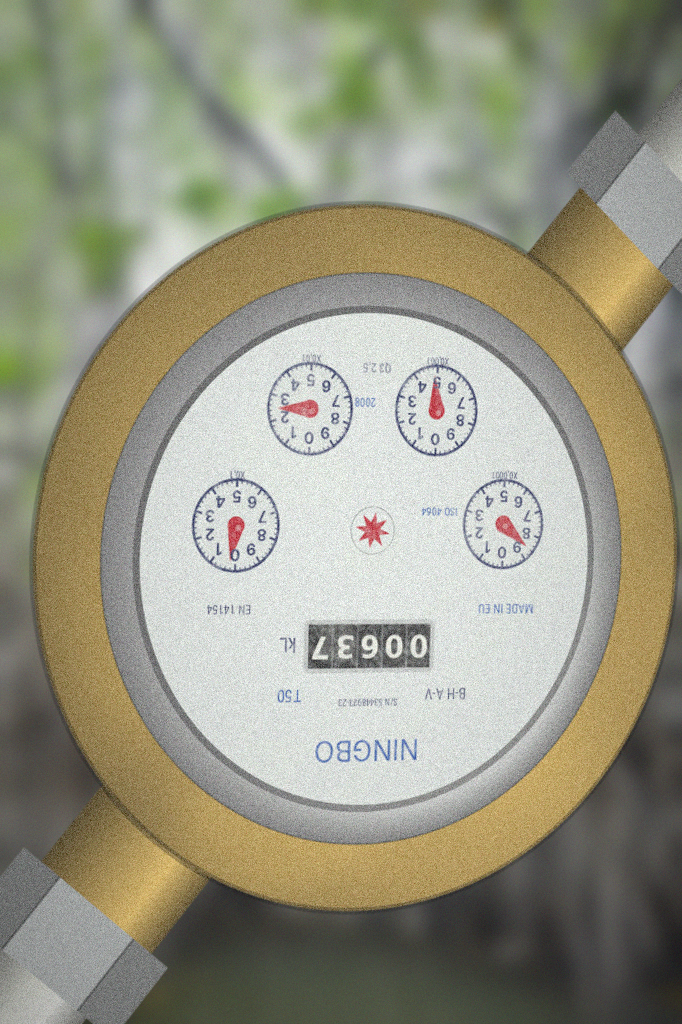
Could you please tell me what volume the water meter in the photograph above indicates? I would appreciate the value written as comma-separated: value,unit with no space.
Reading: 637.0248,kL
